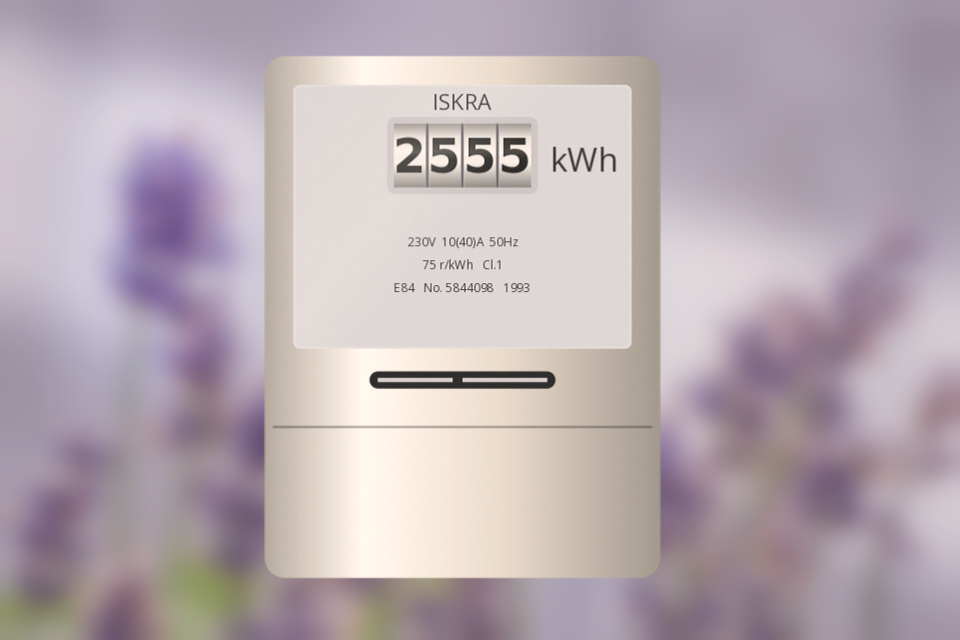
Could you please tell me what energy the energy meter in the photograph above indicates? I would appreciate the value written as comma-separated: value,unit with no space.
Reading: 2555,kWh
